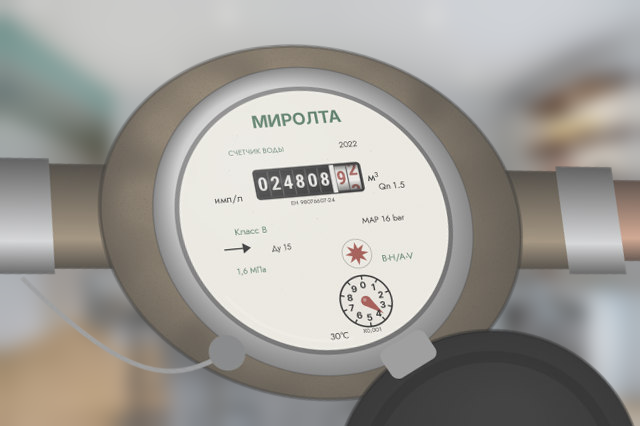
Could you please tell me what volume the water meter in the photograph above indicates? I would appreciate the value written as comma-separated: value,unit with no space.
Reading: 24808.923,m³
